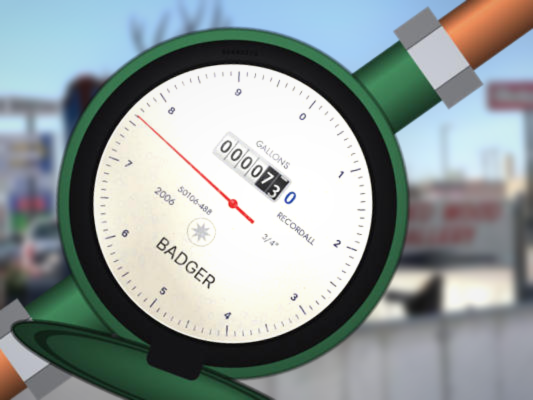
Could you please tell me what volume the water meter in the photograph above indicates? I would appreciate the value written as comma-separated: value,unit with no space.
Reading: 727.6,gal
